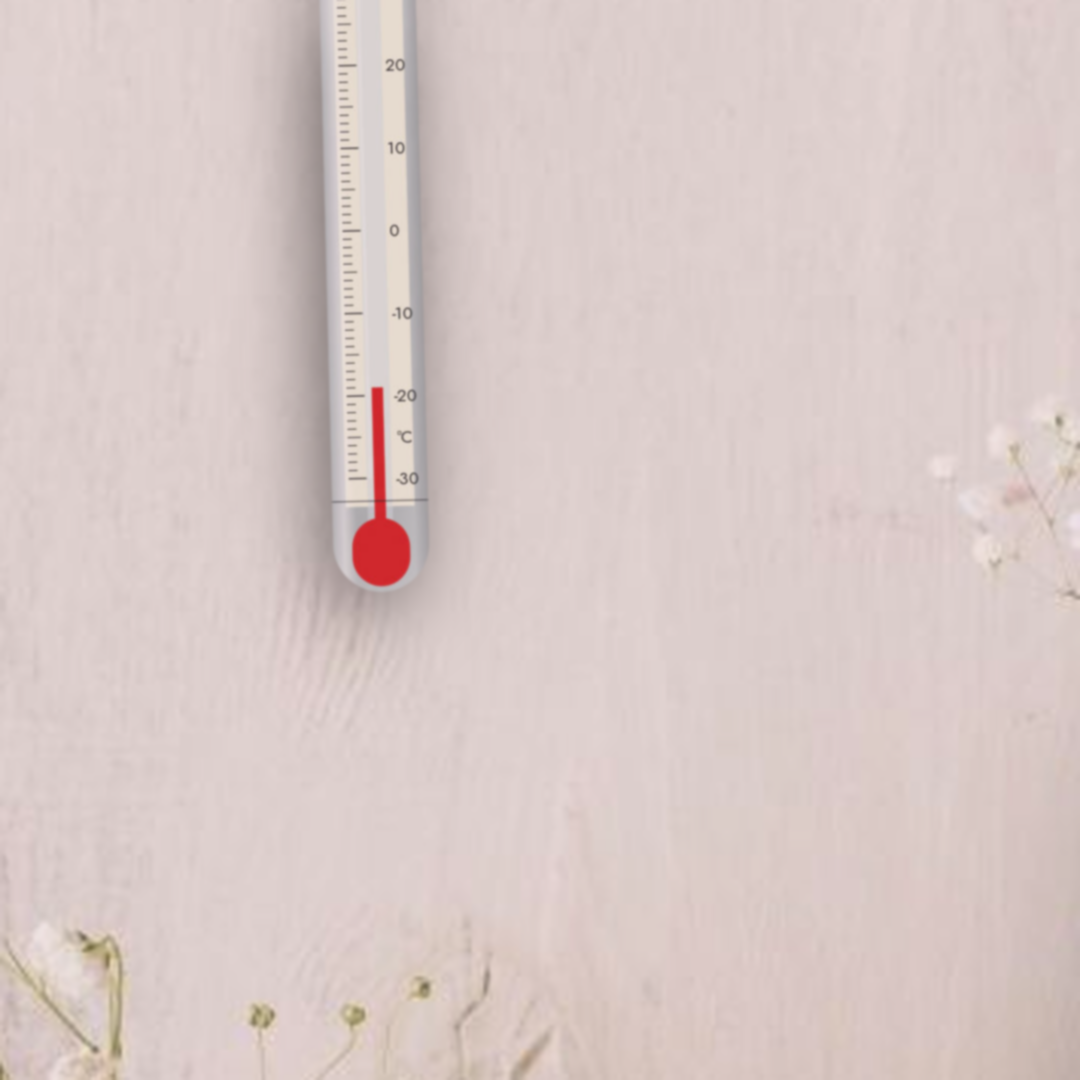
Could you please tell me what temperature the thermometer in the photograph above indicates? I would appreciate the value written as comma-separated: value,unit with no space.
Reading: -19,°C
